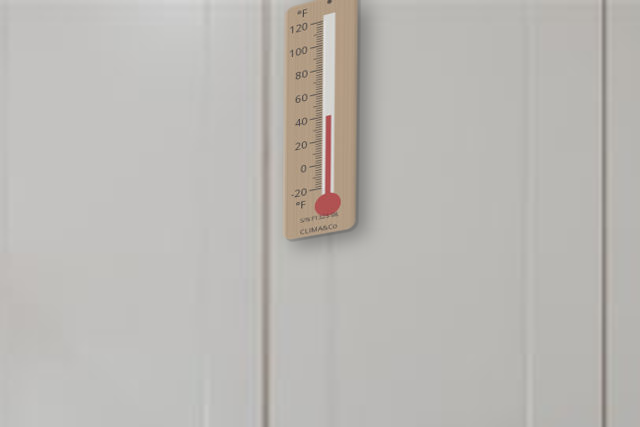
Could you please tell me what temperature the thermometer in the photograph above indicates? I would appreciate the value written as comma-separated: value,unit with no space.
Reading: 40,°F
